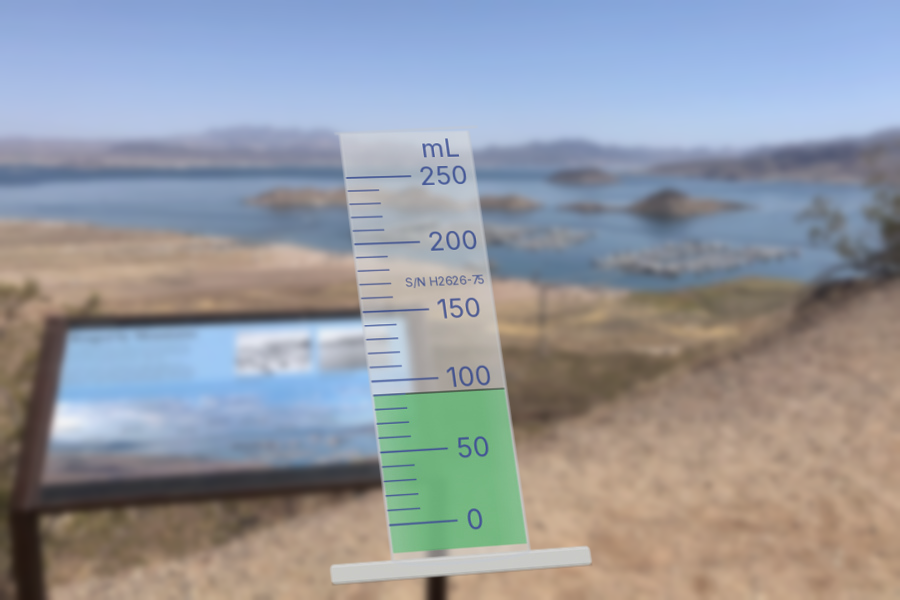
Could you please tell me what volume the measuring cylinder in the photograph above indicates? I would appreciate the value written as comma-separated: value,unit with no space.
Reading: 90,mL
